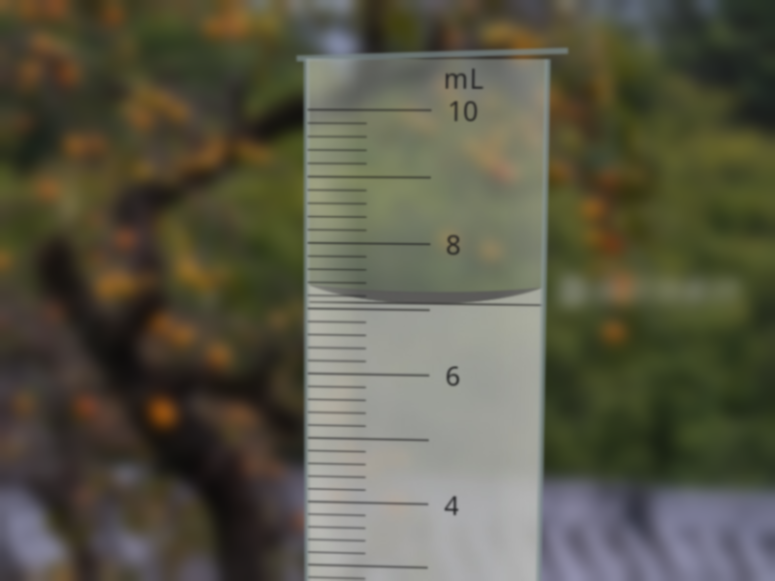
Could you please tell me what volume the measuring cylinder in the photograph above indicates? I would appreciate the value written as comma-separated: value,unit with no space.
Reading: 7.1,mL
